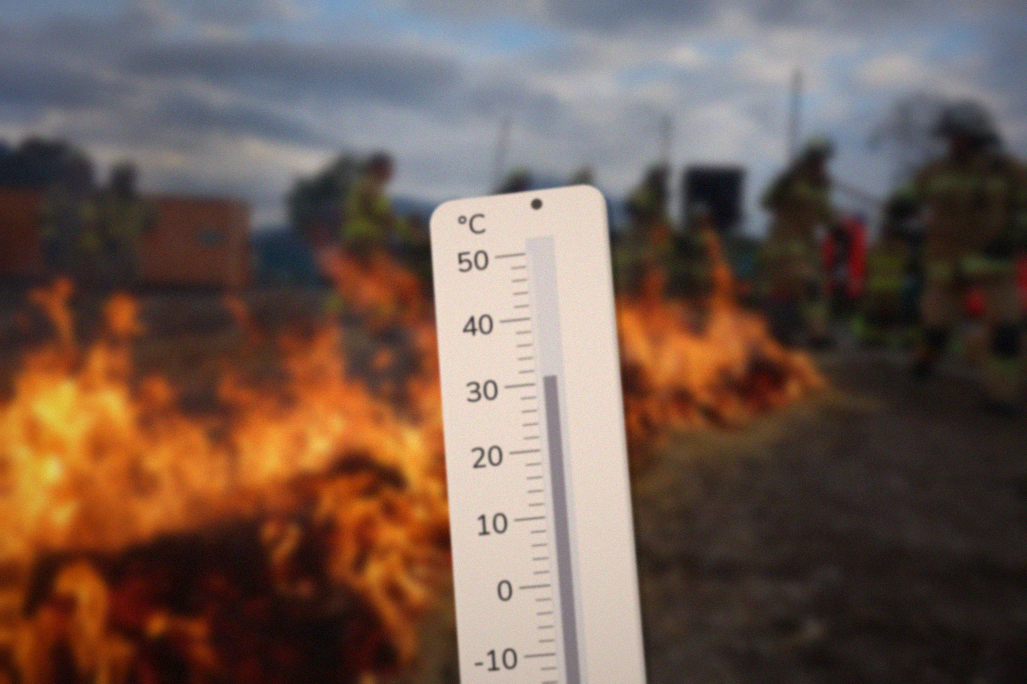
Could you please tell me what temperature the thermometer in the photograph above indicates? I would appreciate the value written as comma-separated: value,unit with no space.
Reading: 31,°C
